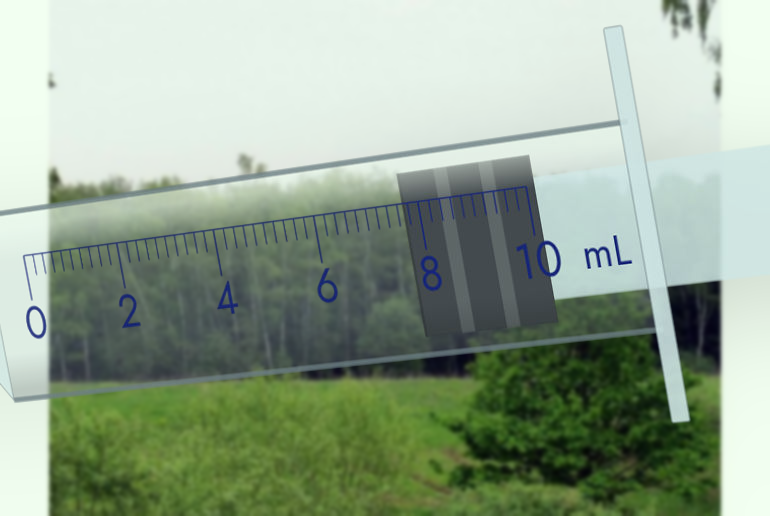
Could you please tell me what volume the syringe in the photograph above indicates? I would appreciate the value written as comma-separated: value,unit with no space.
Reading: 7.7,mL
